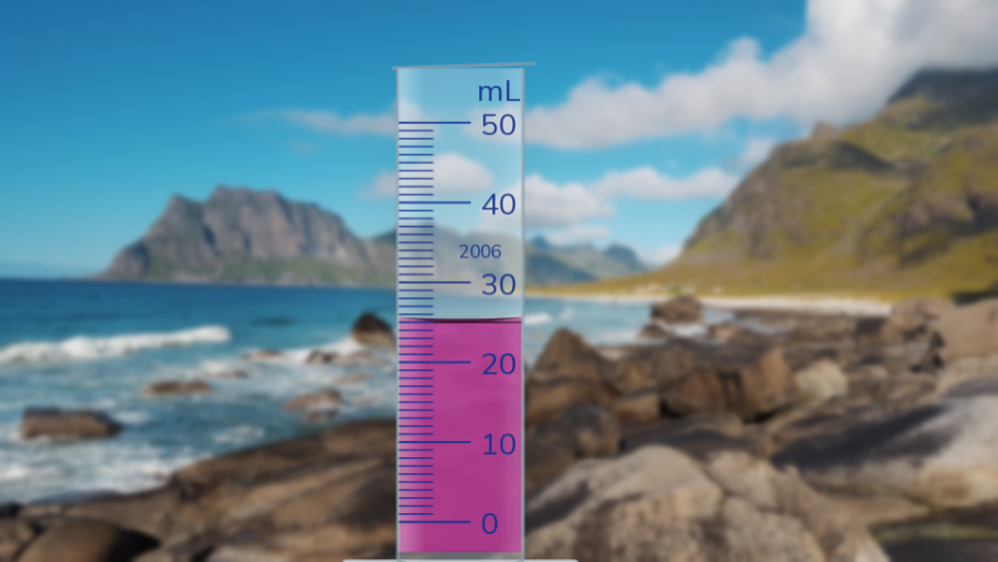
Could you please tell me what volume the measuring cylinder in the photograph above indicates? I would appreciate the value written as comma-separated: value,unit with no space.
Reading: 25,mL
